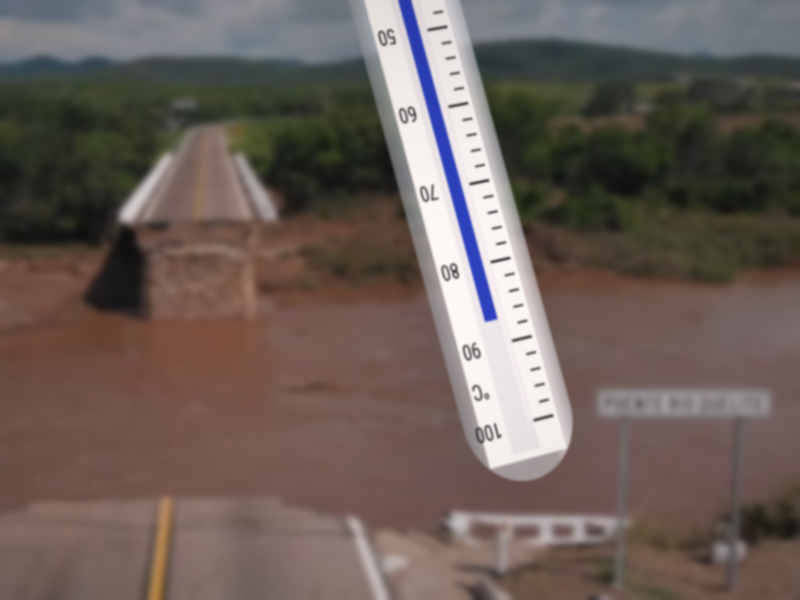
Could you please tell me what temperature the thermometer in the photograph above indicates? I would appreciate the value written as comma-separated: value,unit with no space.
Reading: 87,°C
